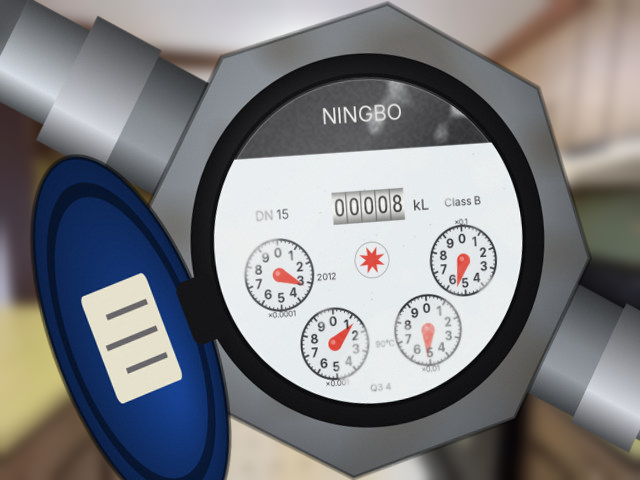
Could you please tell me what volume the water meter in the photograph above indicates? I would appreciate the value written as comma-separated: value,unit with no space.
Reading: 8.5513,kL
